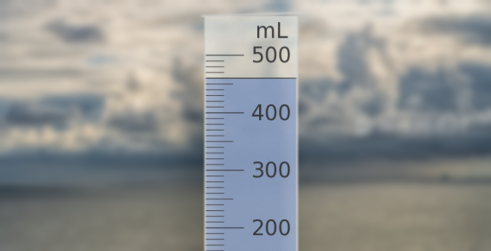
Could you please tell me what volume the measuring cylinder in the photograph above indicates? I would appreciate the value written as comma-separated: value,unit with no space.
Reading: 460,mL
